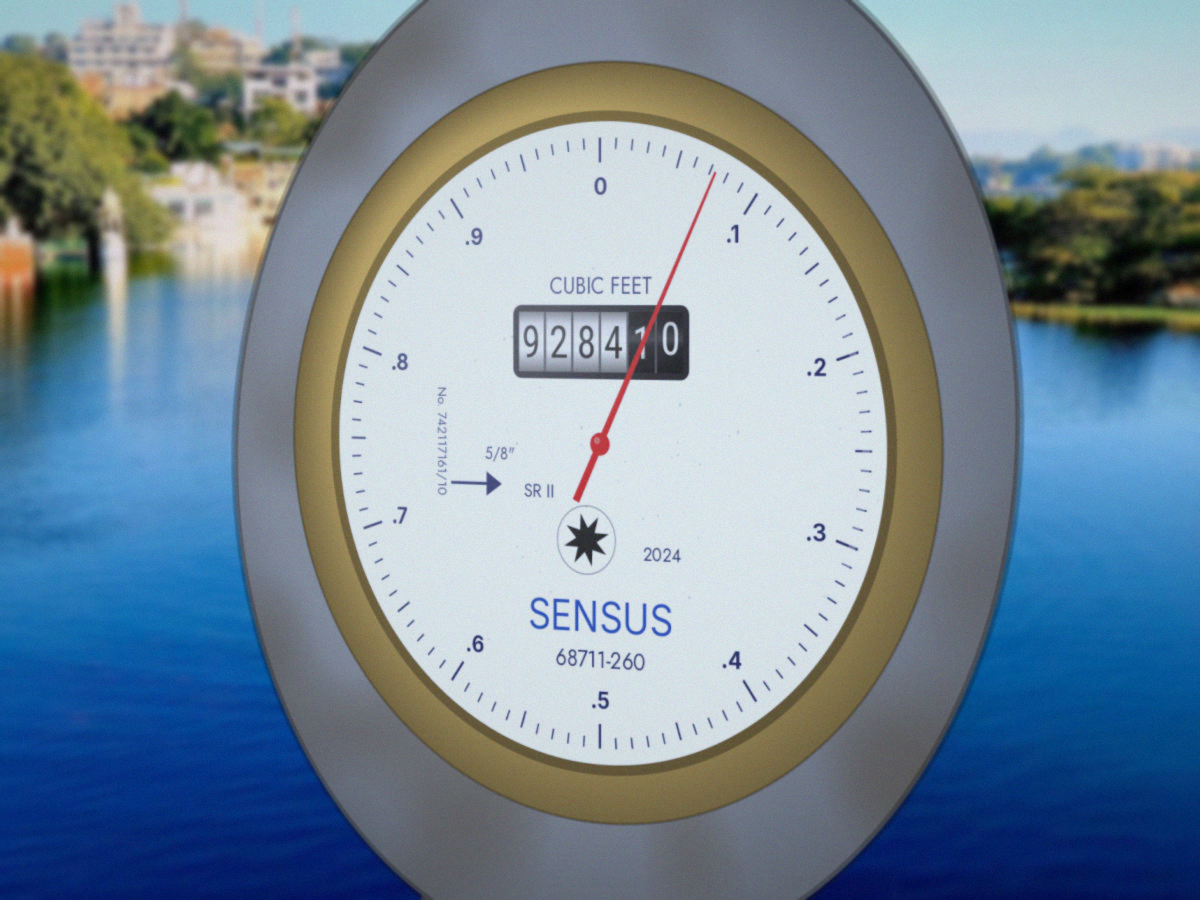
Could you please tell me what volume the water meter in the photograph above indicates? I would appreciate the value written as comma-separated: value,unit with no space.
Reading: 928410.07,ft³
